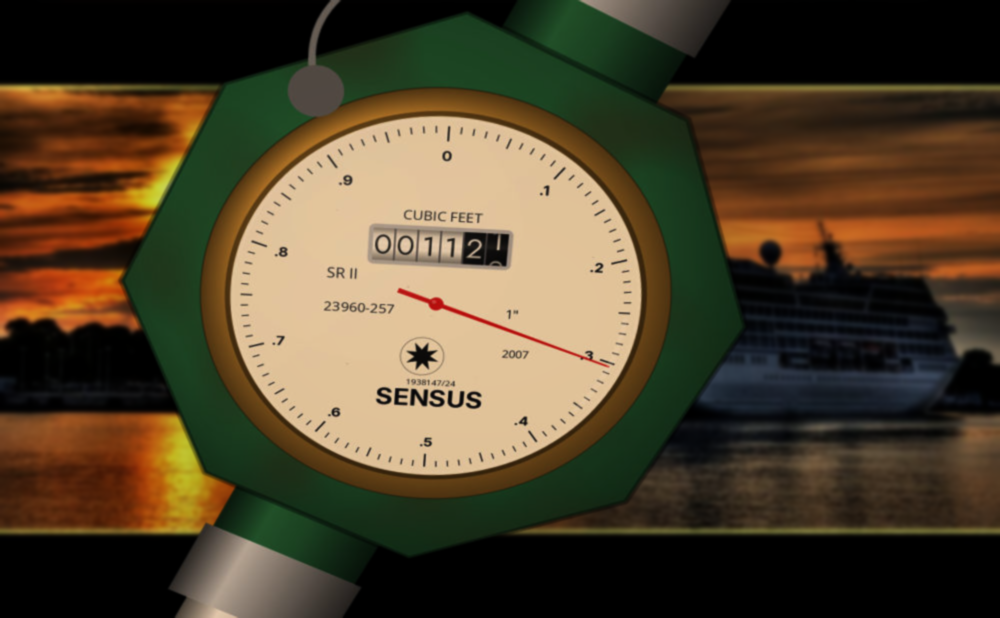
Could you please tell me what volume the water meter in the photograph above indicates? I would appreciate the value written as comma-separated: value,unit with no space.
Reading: 1121.30,ft³
